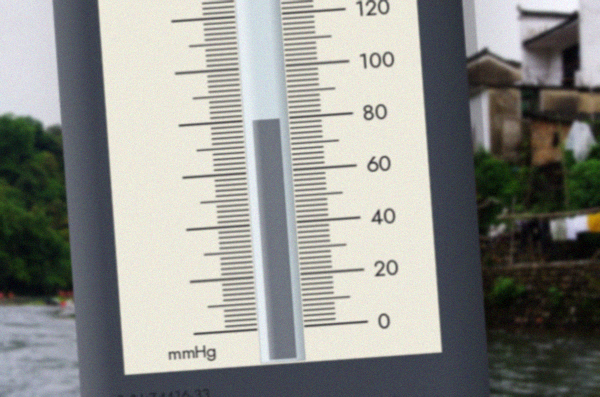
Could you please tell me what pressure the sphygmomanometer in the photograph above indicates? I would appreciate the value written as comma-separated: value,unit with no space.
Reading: 80,mmHg
